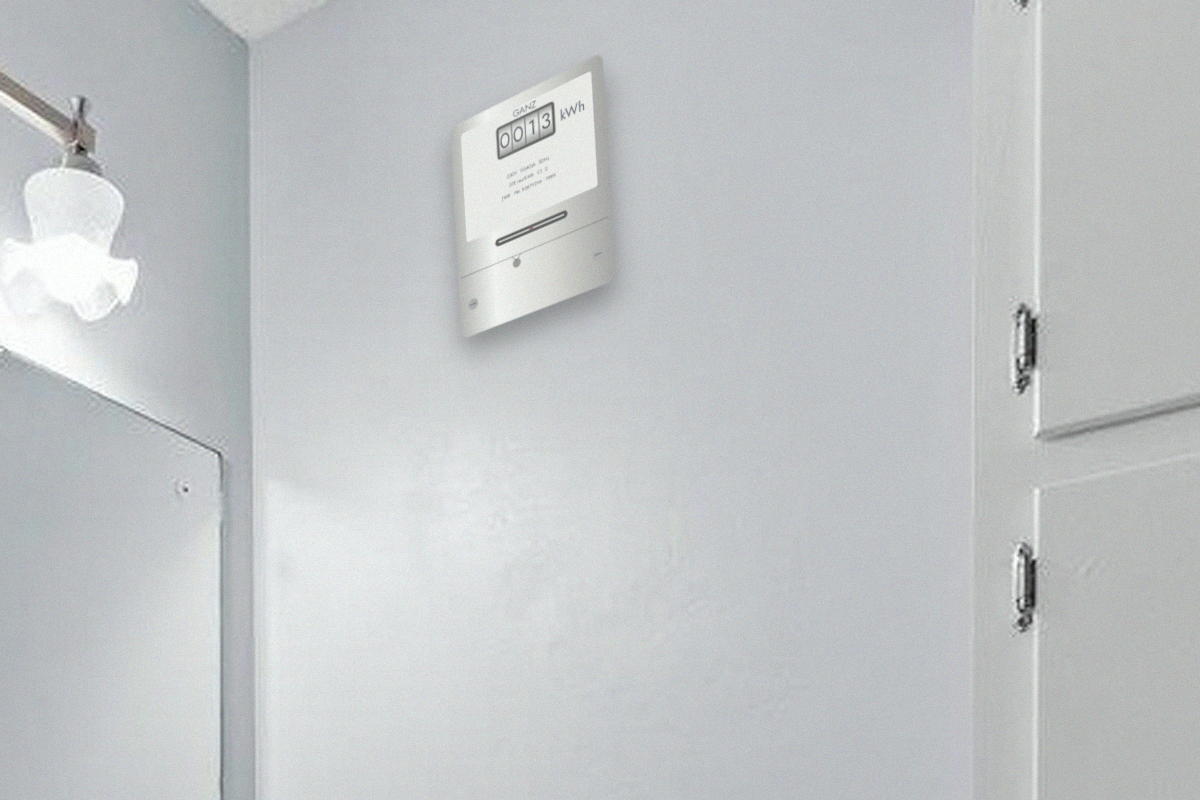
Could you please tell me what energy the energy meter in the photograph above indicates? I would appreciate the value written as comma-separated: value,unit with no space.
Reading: 13,kWh
